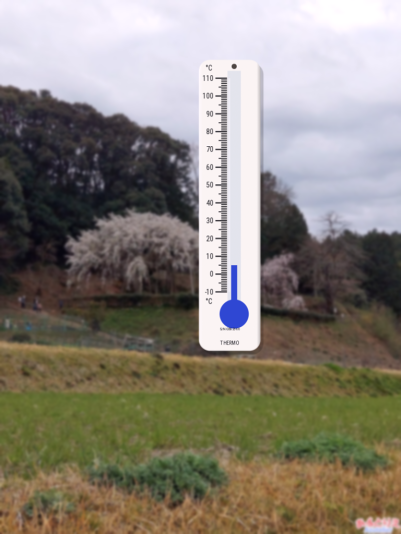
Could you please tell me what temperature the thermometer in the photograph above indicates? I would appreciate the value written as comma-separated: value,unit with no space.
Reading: 5,°C
